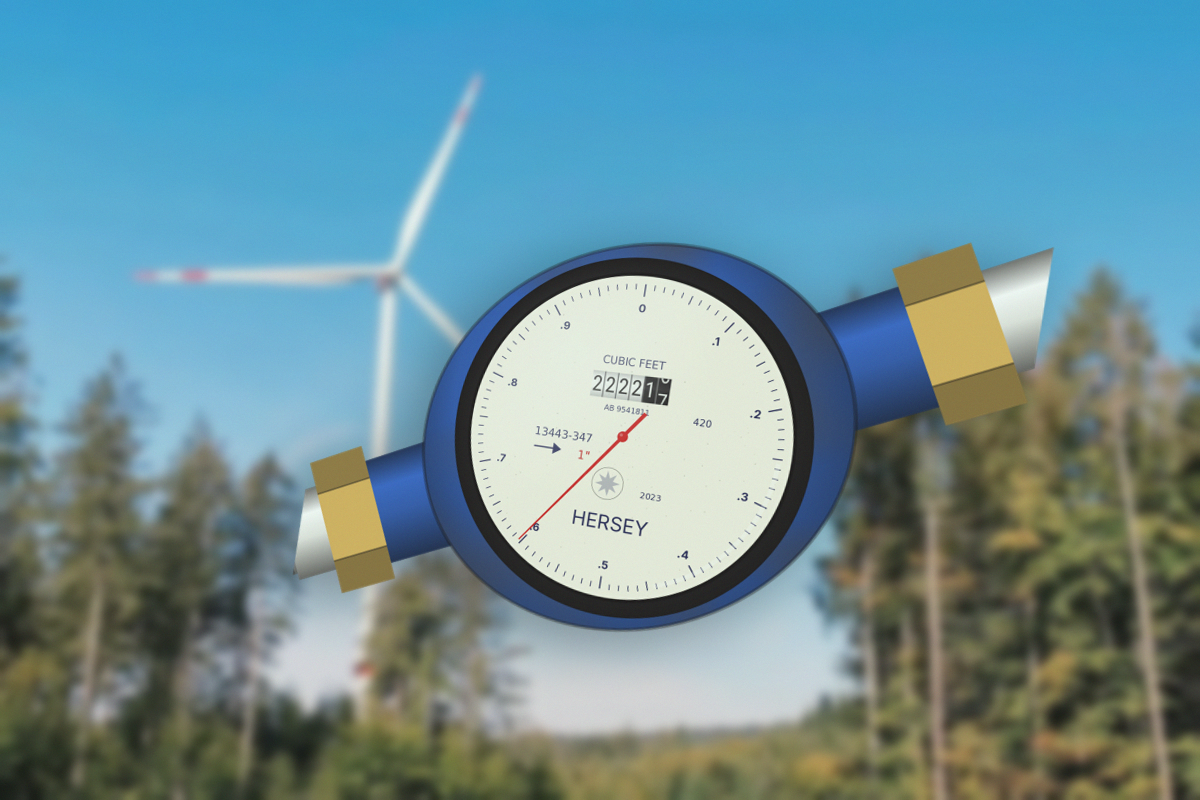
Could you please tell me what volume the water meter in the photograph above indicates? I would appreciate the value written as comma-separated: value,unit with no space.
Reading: 222216.60,ft³
